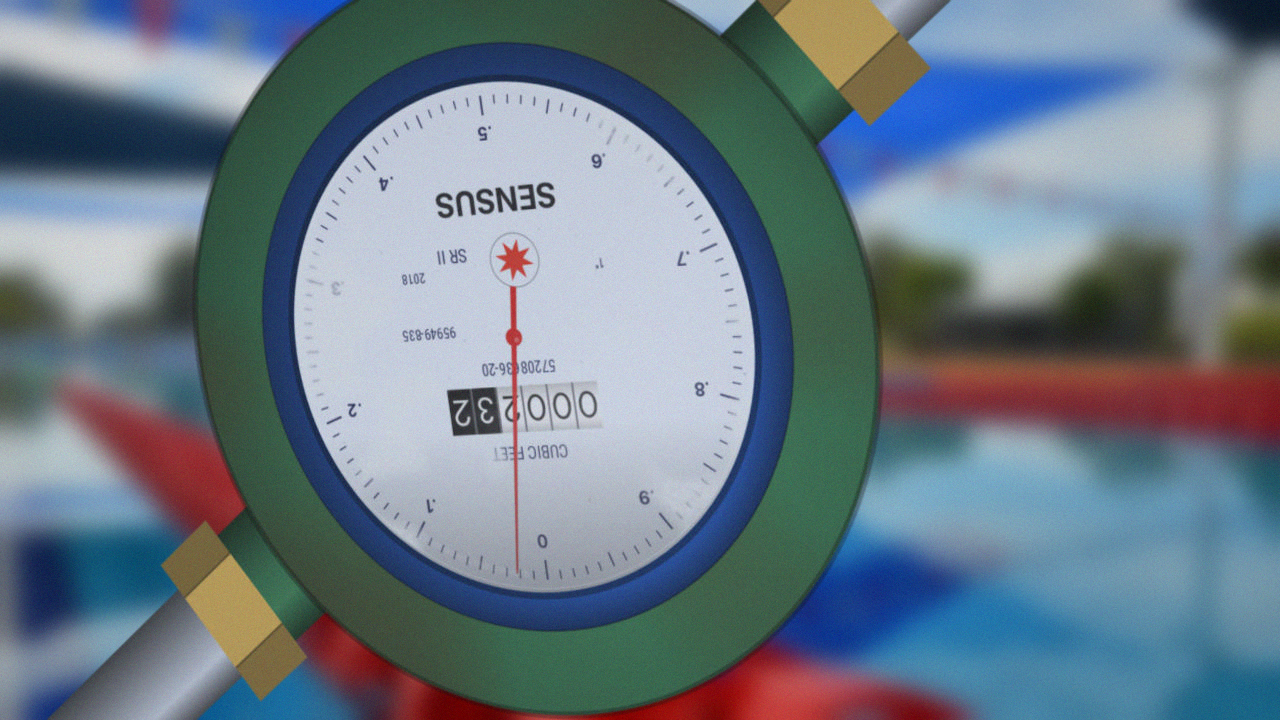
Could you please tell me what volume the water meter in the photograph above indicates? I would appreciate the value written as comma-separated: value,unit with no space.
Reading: 232.02,ft³
